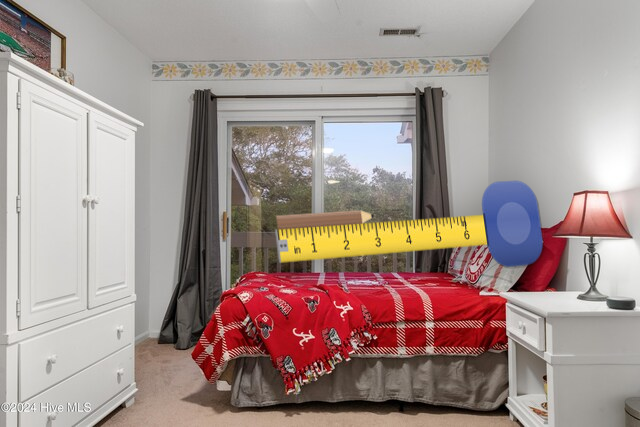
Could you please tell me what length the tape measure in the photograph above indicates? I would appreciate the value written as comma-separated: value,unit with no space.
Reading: 3,in
